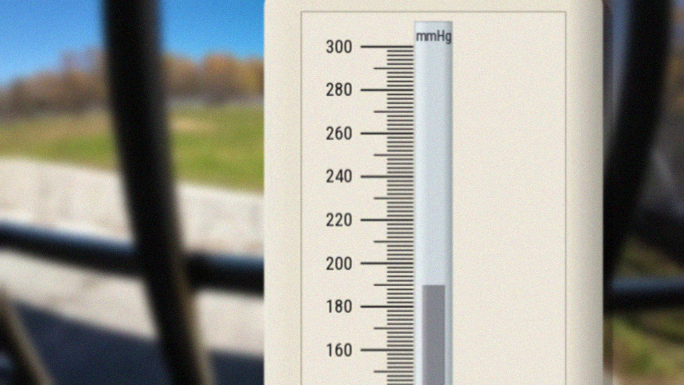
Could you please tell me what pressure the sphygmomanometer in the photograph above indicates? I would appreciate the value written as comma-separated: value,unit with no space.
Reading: 190,mmHg
